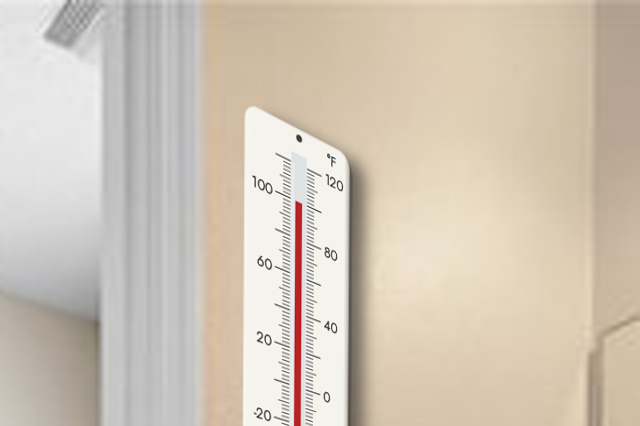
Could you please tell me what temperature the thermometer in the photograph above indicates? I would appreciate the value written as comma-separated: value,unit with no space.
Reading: 100,°F
